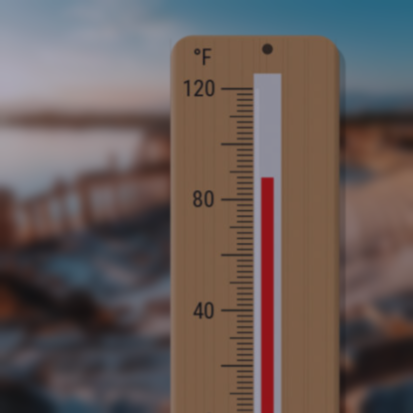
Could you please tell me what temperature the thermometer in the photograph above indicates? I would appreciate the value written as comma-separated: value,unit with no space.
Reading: 88,°F
